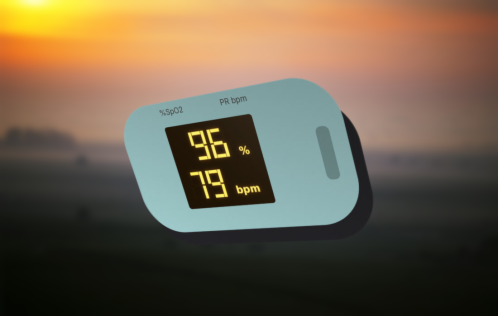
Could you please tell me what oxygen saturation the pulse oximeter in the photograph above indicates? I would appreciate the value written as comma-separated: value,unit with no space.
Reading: 96,%
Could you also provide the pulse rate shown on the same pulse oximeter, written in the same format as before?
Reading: 79,bpm
